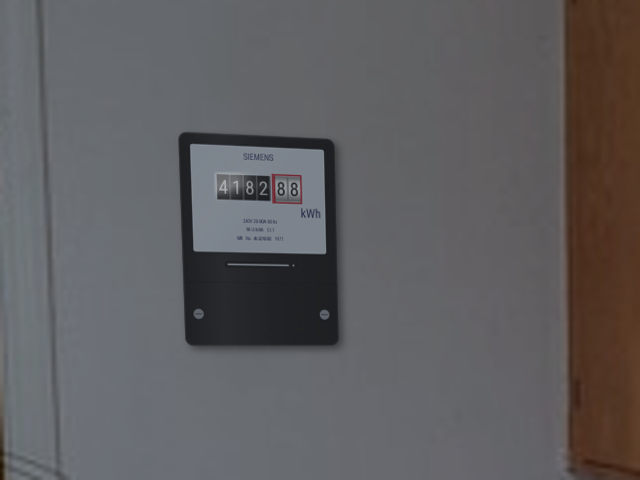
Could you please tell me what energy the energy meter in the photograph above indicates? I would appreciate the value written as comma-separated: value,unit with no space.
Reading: 4182.88,kWh
